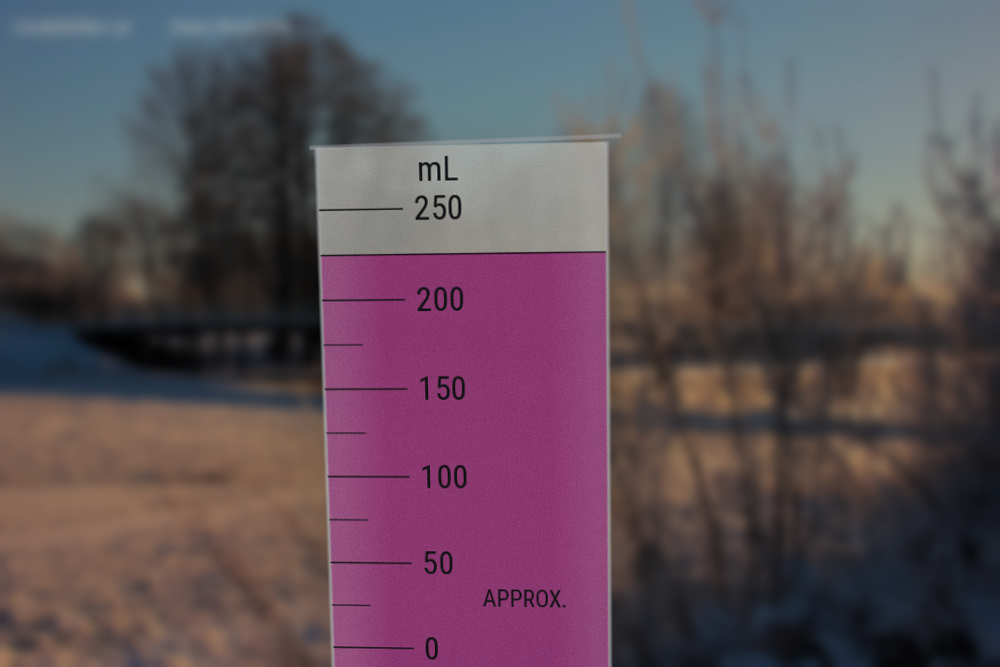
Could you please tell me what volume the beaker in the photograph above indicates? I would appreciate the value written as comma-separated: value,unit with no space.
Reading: 225,mL
